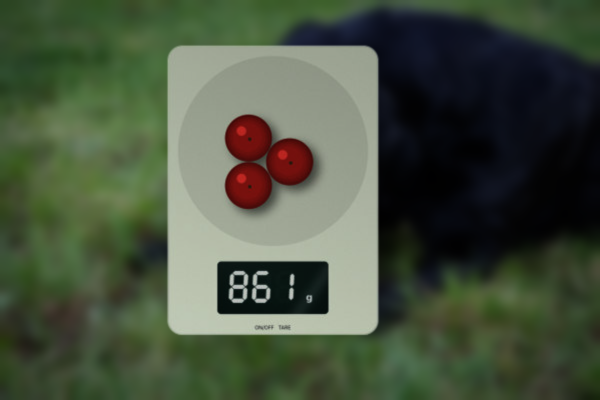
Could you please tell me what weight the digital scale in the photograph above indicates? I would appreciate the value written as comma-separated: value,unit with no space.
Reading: 861,g
